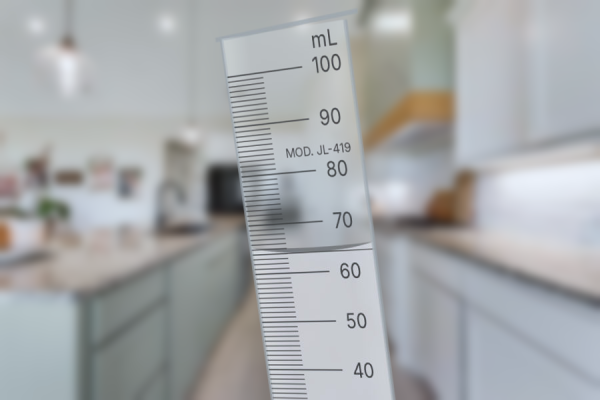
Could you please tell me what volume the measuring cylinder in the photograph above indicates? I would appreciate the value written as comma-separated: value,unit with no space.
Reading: 64,mL
